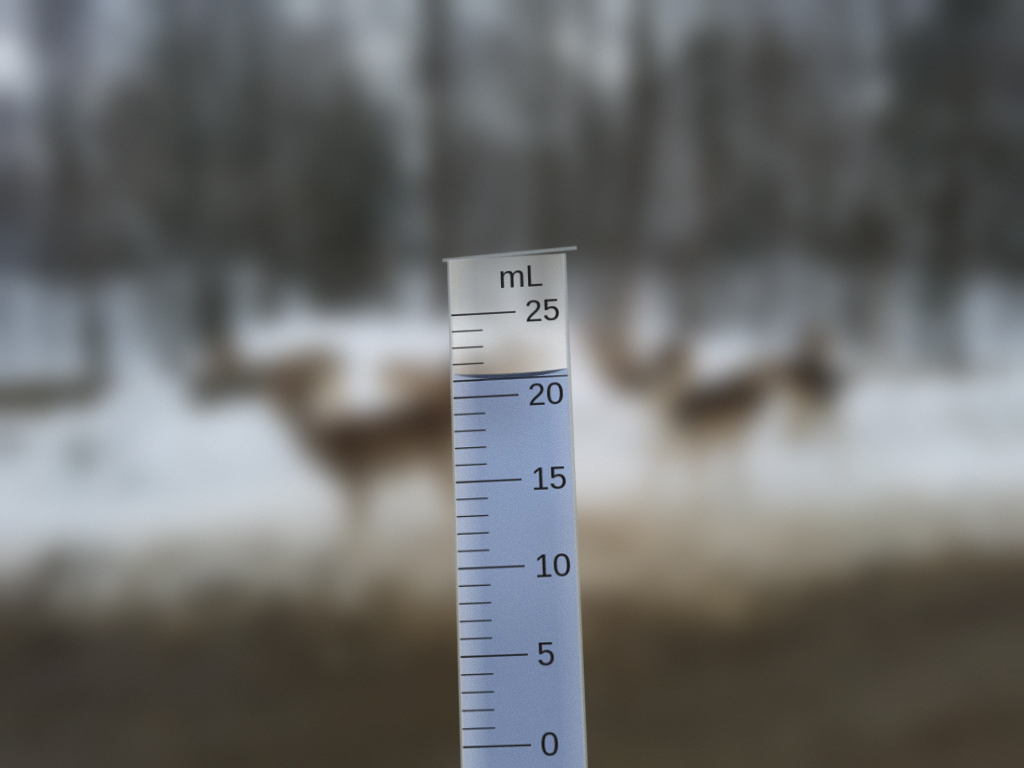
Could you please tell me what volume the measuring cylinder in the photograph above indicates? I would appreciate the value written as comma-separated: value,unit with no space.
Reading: 21,mL
